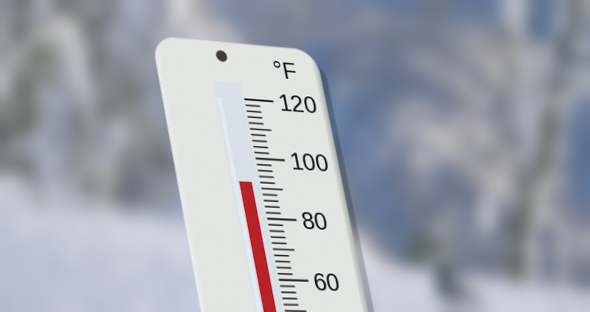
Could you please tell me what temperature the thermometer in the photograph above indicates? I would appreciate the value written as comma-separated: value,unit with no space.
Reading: 92,°F
